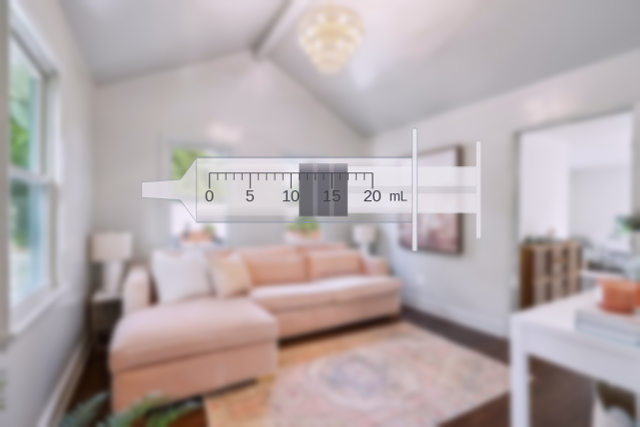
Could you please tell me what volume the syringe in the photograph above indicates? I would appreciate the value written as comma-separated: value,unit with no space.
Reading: 11,mL
